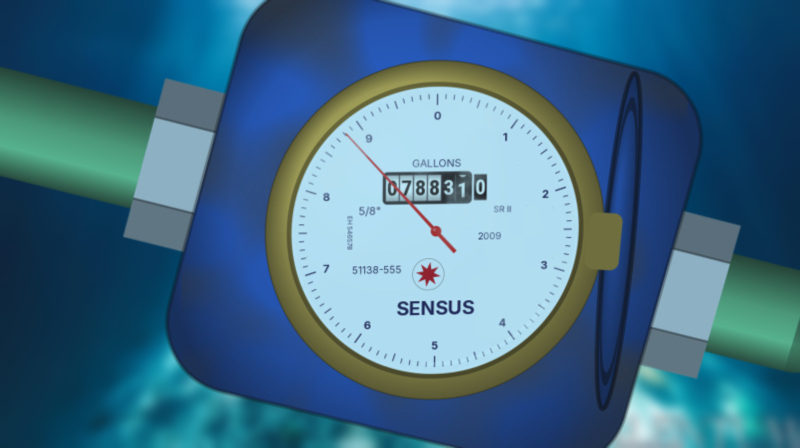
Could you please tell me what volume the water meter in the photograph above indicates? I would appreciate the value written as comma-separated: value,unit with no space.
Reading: 788308.8,gal
